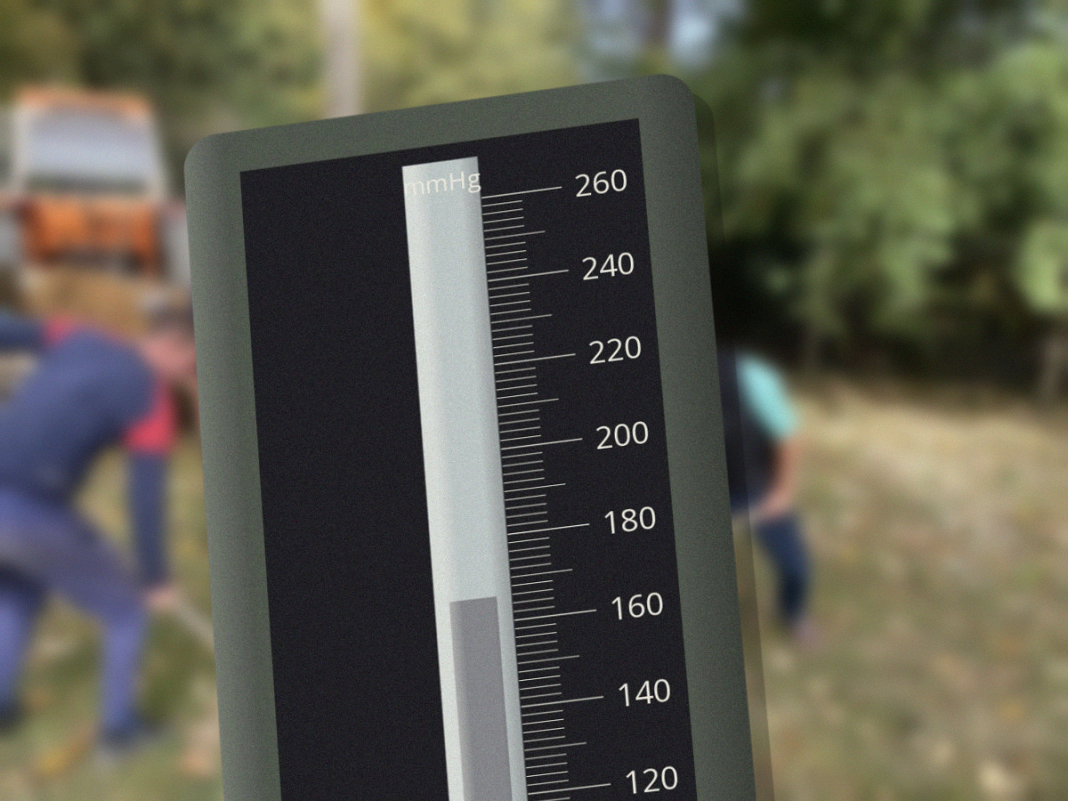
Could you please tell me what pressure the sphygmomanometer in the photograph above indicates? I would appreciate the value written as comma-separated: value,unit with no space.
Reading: 166,mmHg
